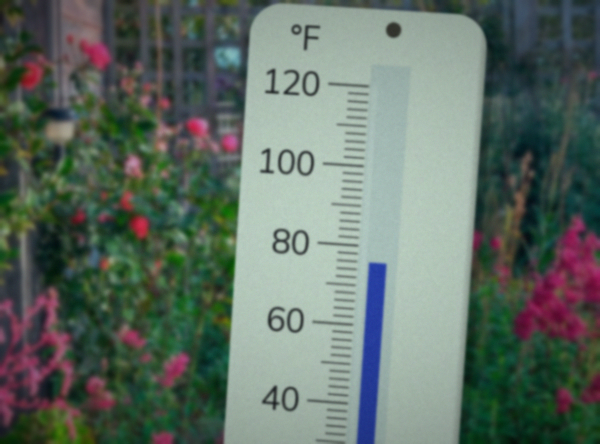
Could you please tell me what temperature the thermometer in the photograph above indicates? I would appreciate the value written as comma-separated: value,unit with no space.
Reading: 76,°F
